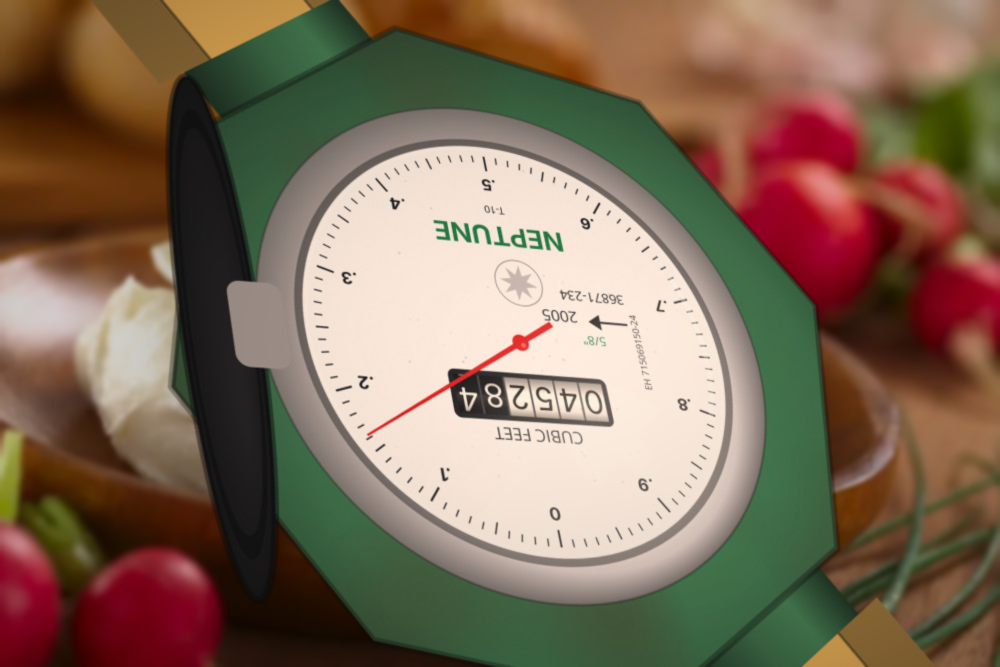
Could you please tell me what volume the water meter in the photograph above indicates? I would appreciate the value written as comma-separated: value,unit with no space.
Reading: 45284.16,ft³
